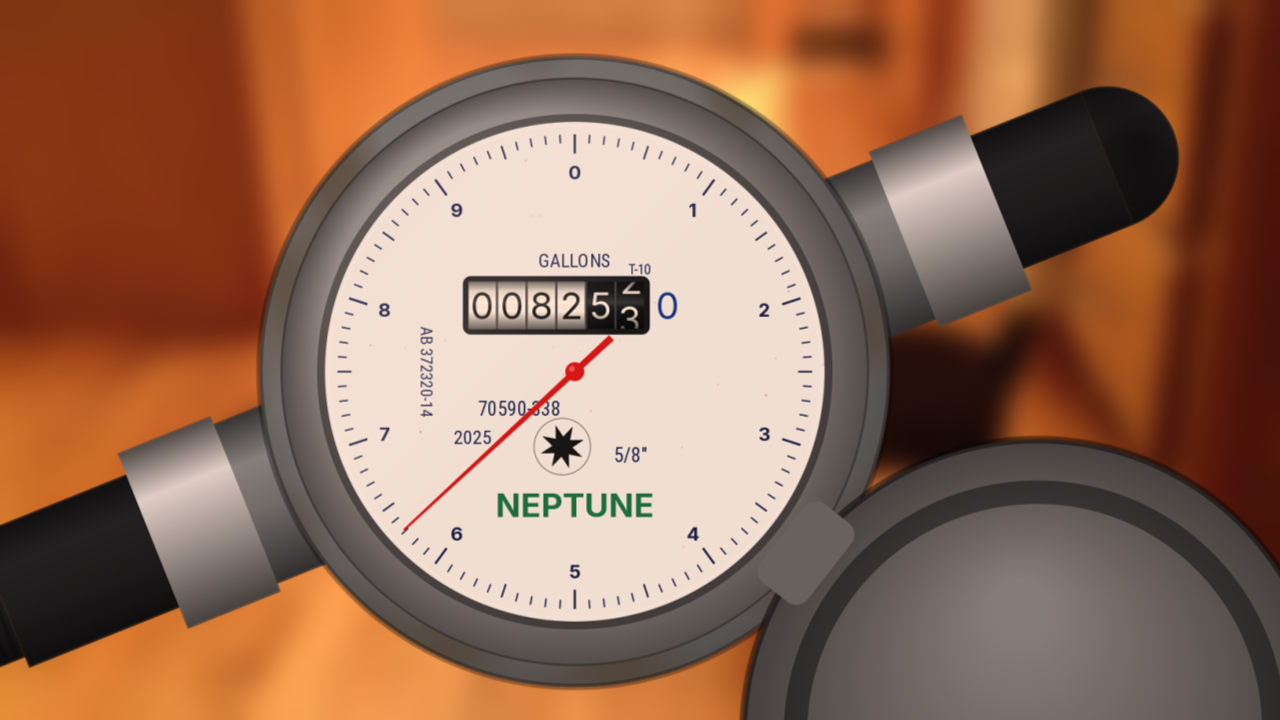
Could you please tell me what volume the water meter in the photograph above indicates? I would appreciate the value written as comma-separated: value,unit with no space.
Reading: 82526.3,gal
